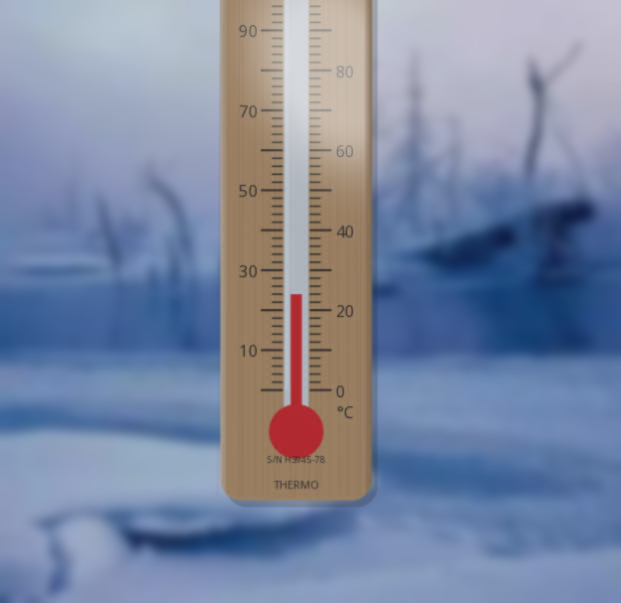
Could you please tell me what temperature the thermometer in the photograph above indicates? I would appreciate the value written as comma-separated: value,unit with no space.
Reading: 24,°C
